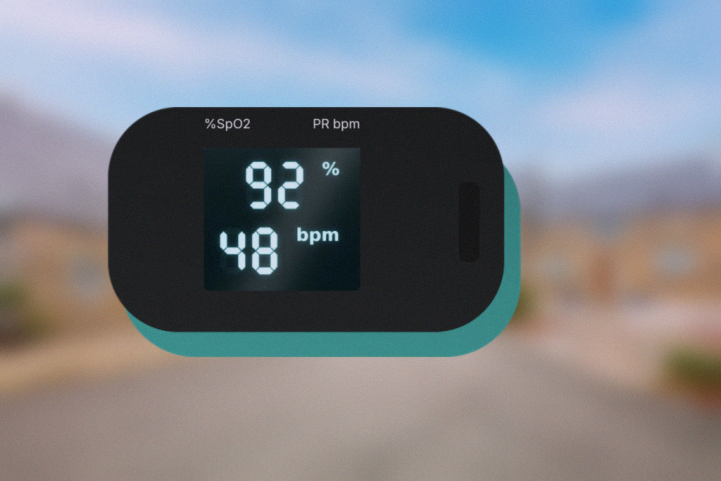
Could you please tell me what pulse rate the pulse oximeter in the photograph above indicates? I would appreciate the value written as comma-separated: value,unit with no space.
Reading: 48,bpm
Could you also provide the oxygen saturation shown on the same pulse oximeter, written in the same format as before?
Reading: 92,%
